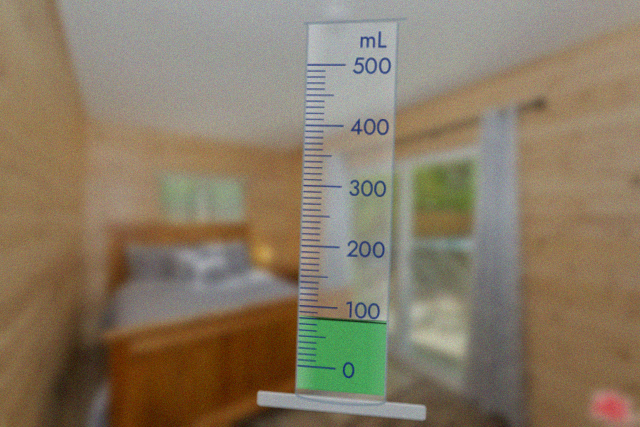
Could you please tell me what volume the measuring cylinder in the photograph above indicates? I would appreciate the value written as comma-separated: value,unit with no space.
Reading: 80,mL
